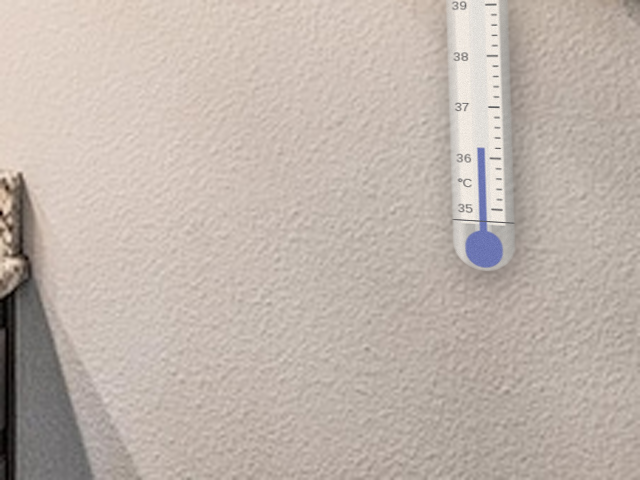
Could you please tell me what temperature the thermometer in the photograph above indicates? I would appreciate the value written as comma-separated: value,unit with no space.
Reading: 36.2,°C
